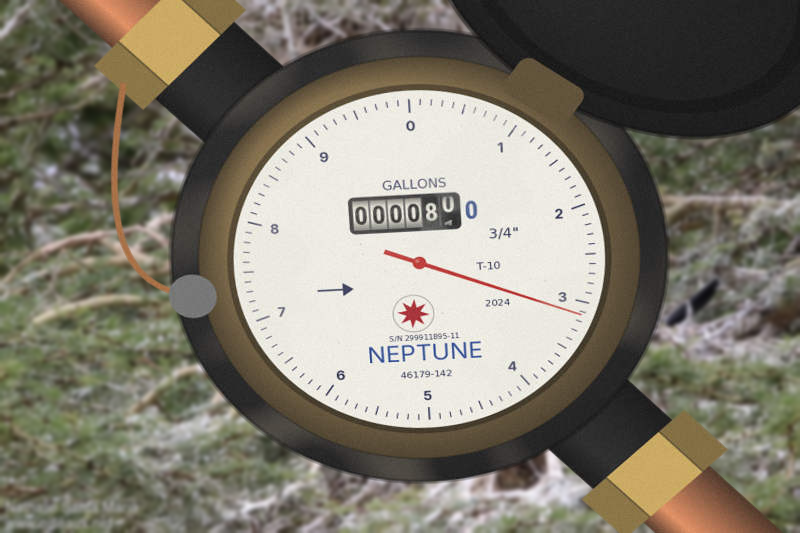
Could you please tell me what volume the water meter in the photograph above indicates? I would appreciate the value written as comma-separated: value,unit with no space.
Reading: 803.1,gal
